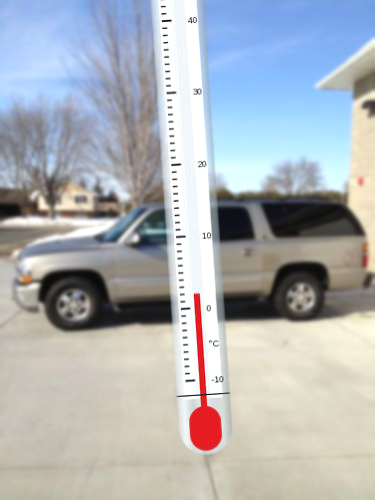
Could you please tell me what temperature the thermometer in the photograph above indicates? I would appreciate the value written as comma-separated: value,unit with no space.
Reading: 2,°C
